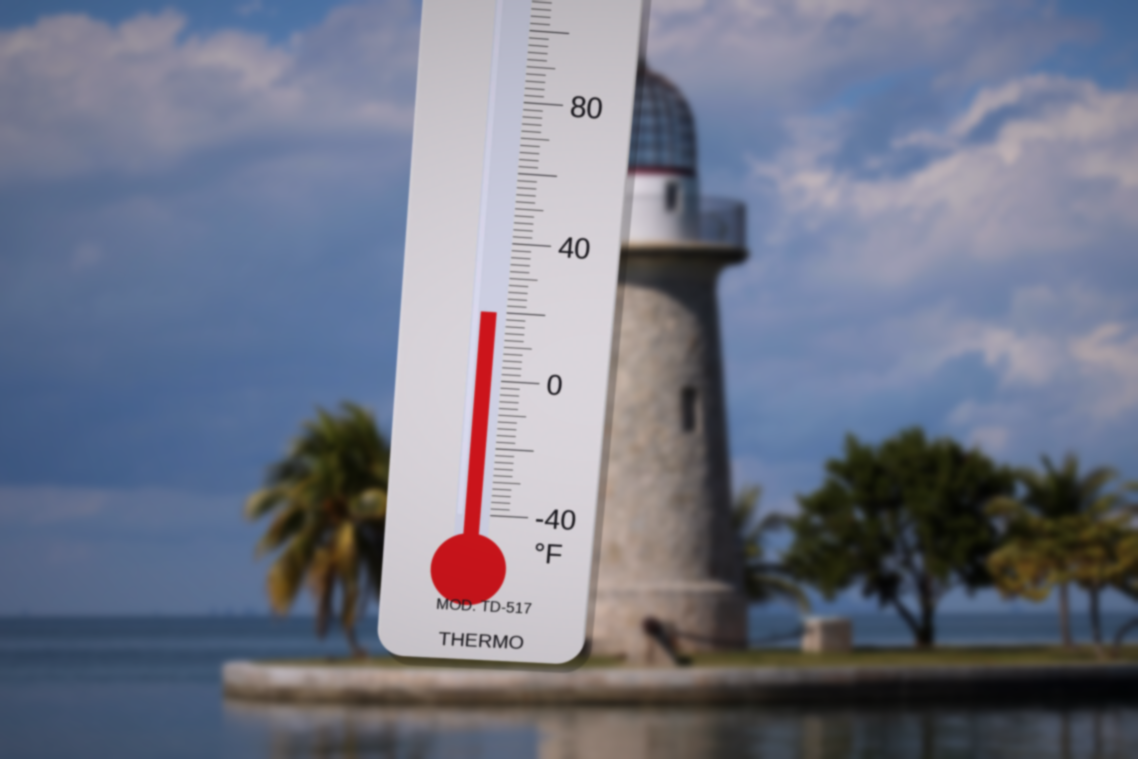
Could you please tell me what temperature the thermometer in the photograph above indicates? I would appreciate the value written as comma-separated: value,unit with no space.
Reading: 20,°F
